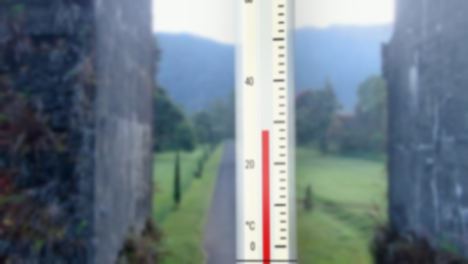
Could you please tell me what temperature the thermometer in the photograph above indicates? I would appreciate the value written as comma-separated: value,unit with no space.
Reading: 28,°C
